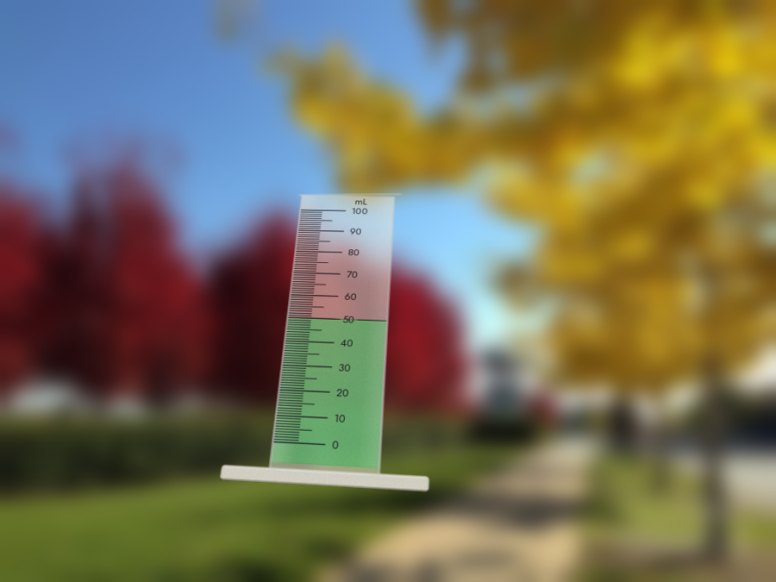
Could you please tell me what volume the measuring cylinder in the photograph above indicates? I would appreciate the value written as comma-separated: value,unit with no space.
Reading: 50,mL
